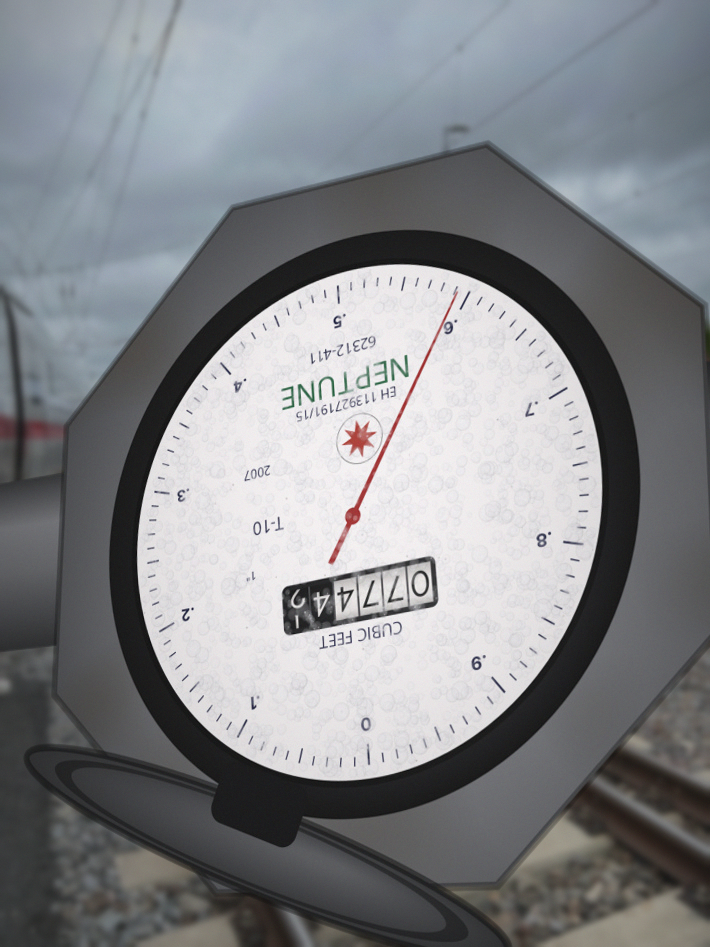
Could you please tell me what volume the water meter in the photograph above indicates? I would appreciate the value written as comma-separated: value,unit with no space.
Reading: 77441.59,ft³
